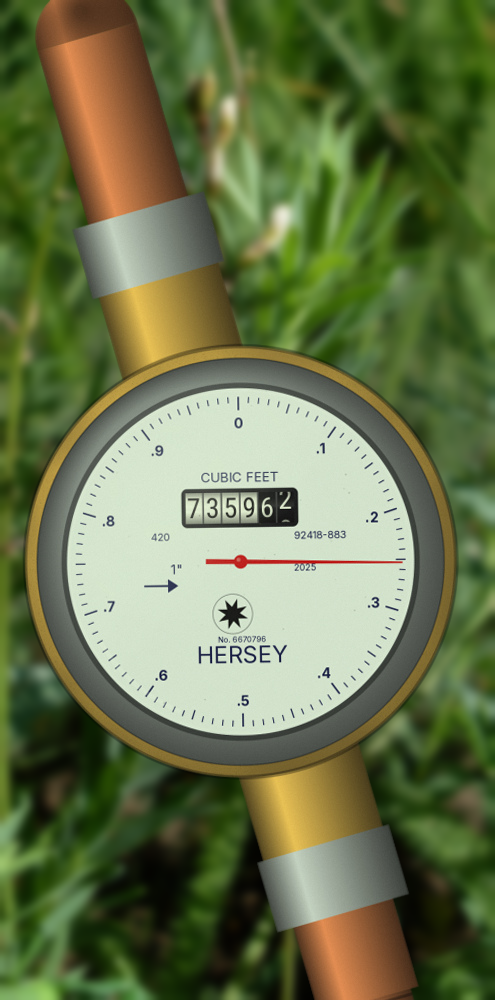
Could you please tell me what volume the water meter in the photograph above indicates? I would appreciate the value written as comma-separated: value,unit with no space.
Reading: 735962.25,ft³
